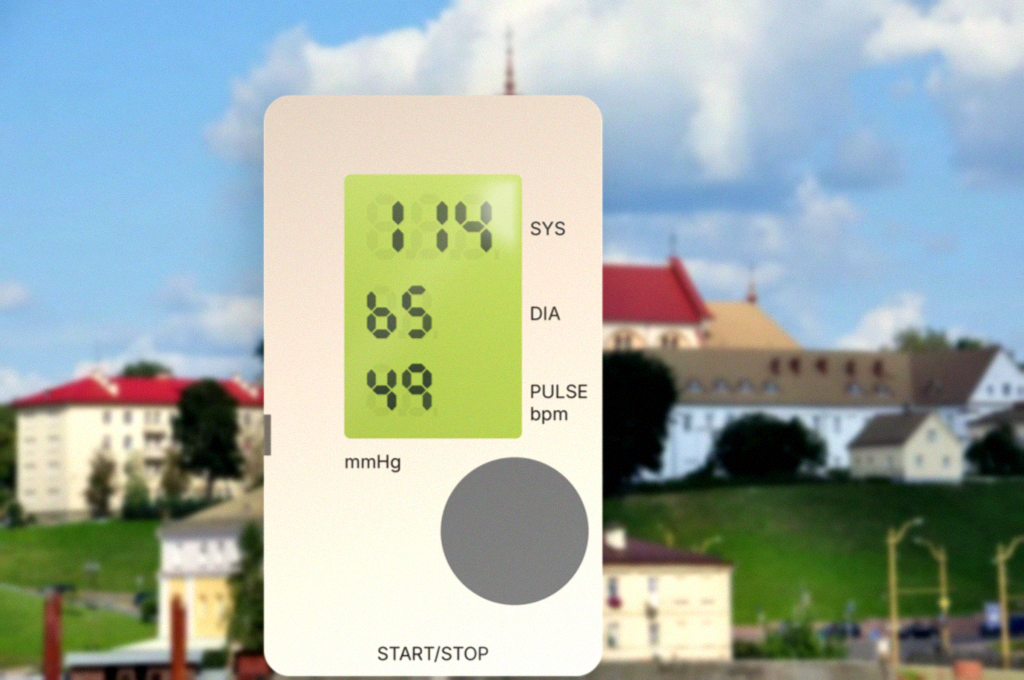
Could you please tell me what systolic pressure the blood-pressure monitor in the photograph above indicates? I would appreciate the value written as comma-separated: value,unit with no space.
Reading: 114,mmHg
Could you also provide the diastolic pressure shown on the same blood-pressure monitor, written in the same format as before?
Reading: 65,mmHg
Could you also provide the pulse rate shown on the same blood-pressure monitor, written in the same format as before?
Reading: 49,bpm
